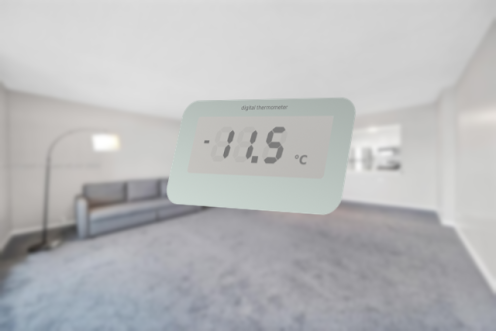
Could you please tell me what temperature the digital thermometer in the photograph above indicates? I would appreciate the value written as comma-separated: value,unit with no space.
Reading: -11.5,°C
